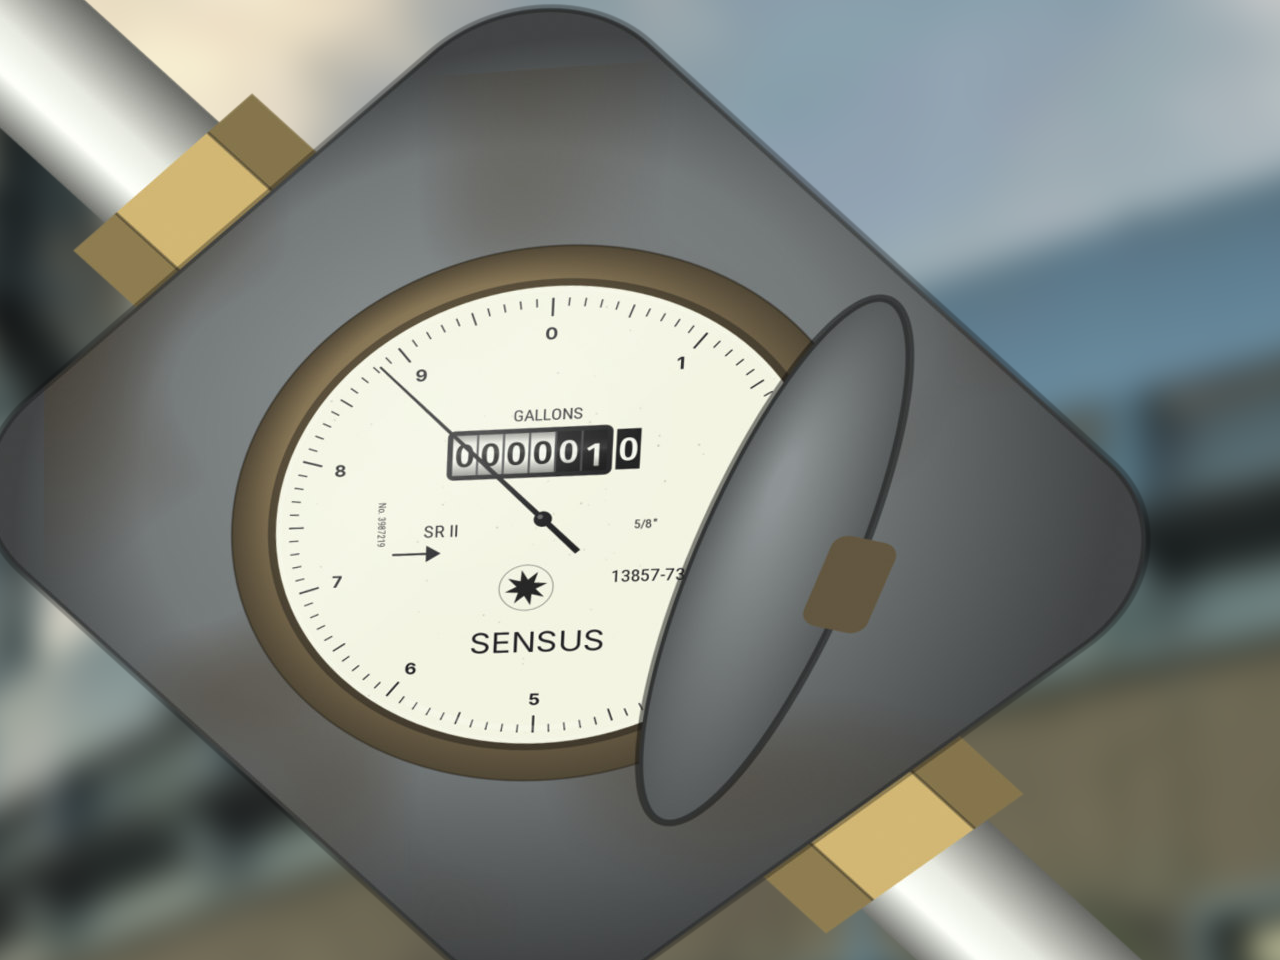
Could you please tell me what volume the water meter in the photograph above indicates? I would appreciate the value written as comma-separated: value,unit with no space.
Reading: 8.8,gal
